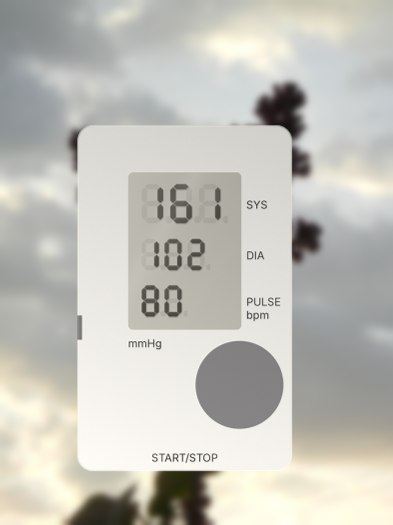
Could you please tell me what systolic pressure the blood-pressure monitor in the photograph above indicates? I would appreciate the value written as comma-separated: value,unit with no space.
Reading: 161,mmHg
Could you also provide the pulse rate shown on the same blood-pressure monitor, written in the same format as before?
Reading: 80,bpm
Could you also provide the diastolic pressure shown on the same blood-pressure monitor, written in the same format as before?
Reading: 102,mmHg
